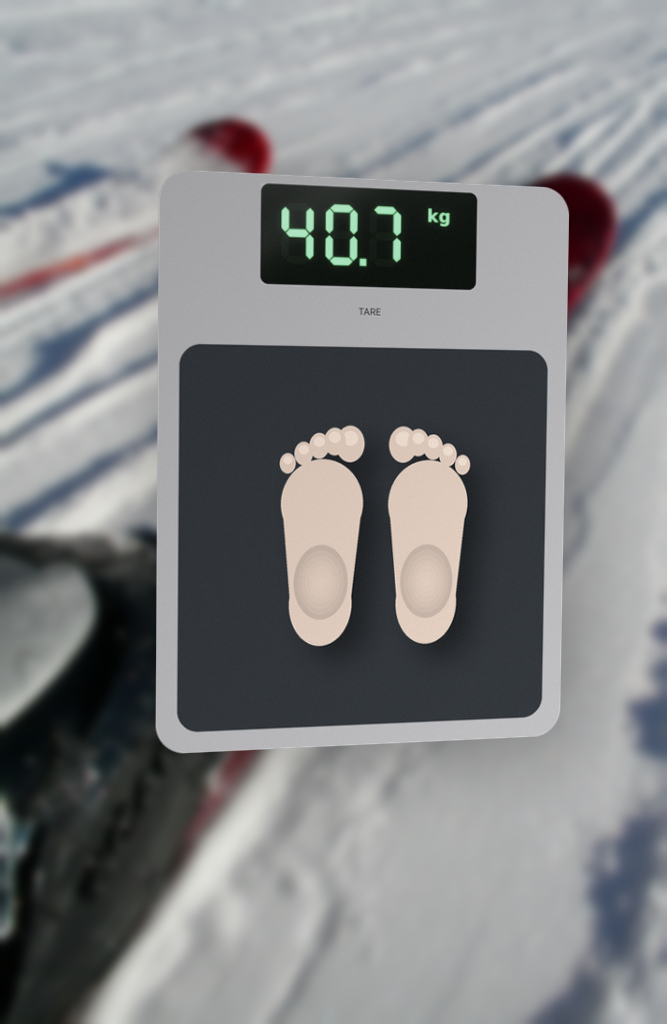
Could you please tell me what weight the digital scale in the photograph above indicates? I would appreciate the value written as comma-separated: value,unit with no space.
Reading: 40.7,kg
